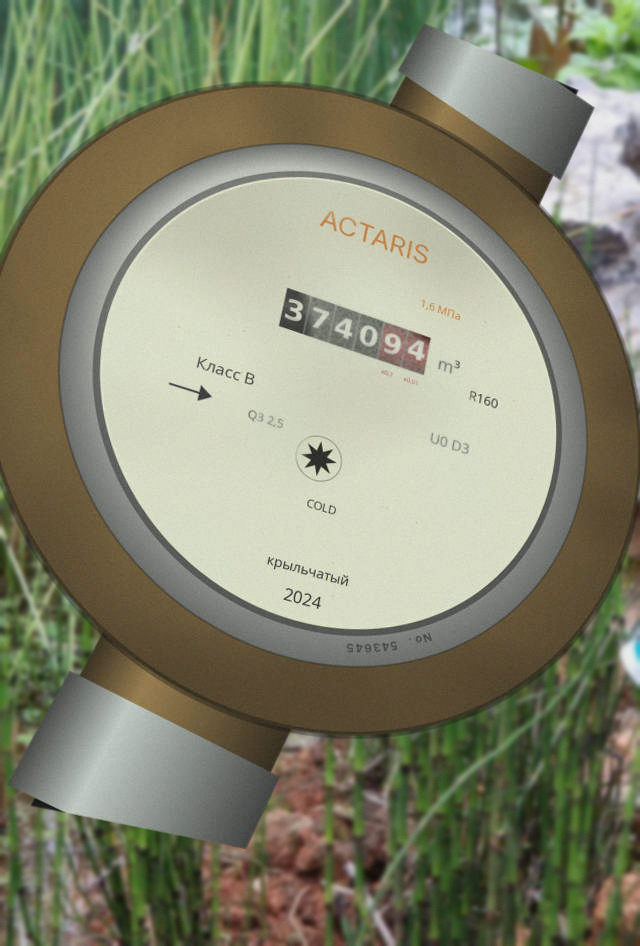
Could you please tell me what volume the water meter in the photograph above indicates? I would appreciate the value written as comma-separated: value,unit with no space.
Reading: 3740.94,m³
